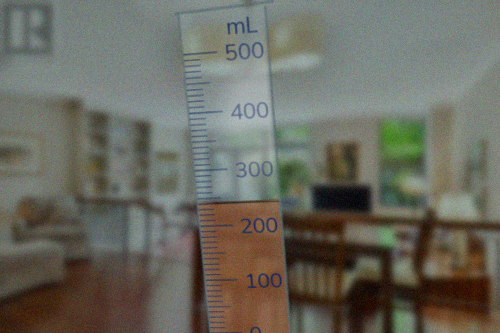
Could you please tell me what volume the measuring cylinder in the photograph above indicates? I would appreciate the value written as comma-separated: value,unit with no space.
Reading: 240,mL
